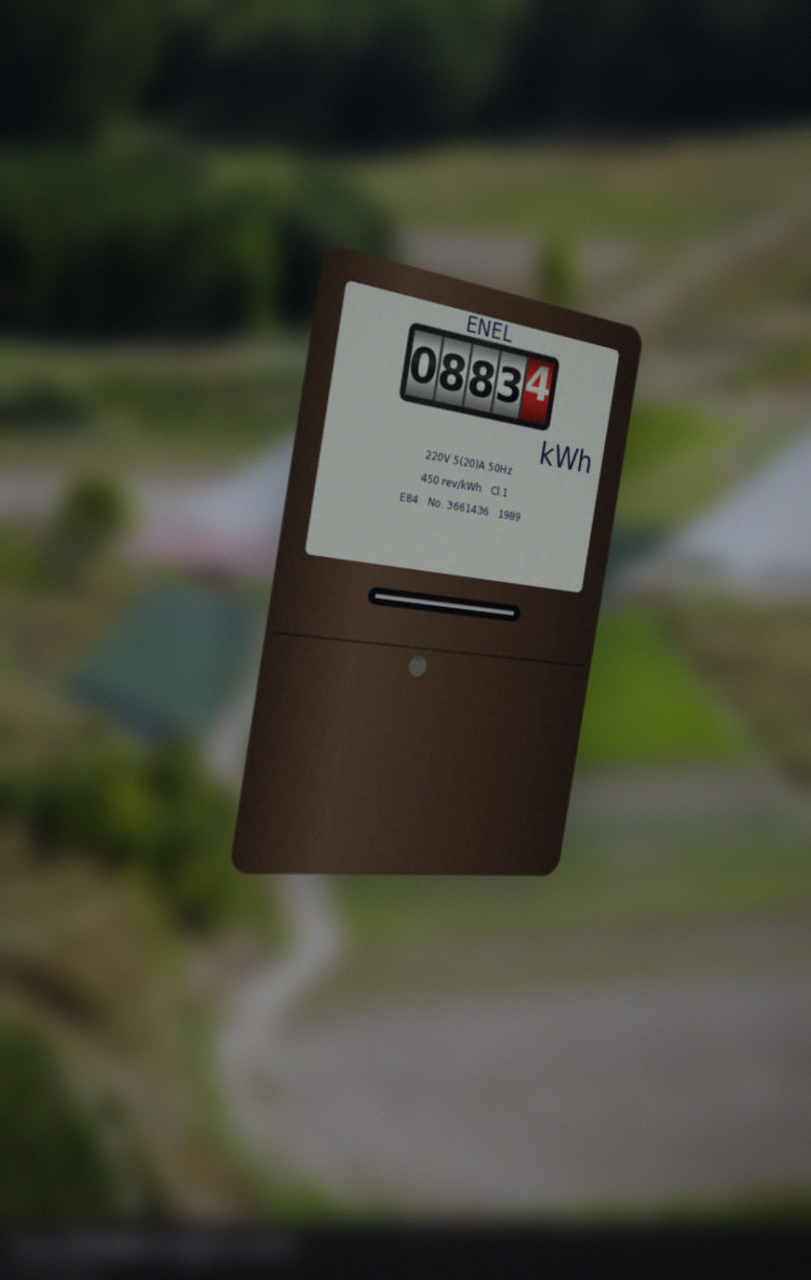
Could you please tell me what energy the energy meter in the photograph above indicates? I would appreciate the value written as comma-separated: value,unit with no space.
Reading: 883.4,kWh
